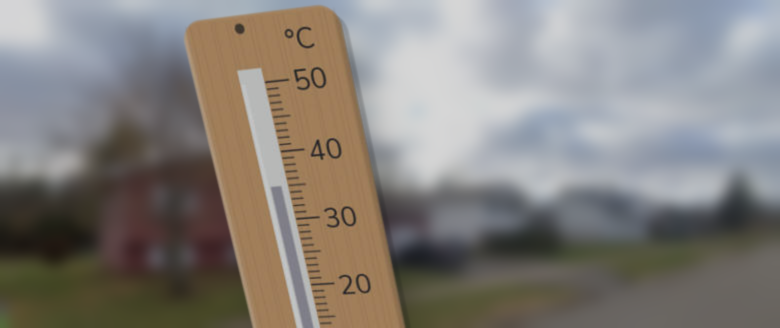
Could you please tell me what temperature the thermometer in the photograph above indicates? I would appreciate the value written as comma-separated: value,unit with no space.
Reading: 35,°C
